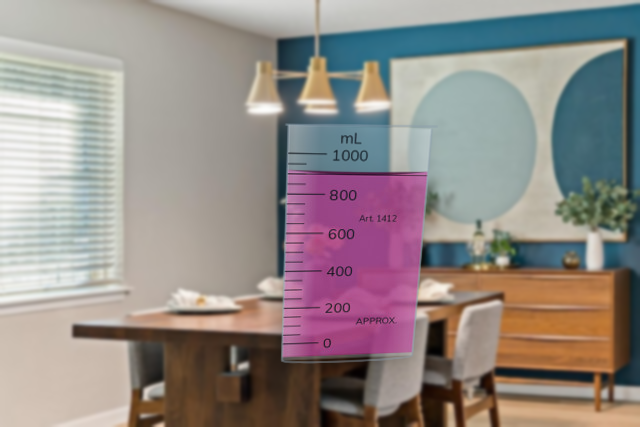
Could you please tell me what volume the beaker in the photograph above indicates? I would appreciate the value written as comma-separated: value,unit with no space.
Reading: 900,mL
